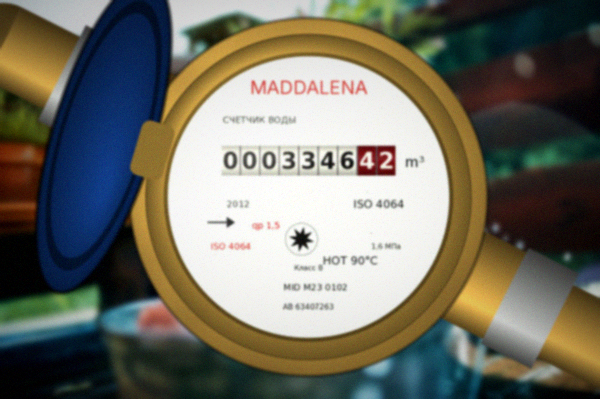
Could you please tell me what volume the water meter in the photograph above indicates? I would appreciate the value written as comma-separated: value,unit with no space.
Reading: 3346.42,m³
